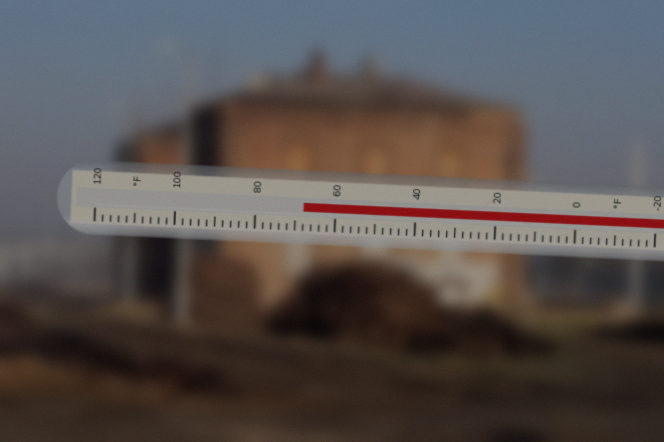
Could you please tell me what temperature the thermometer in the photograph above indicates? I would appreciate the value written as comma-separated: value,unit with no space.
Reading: 68,°F
